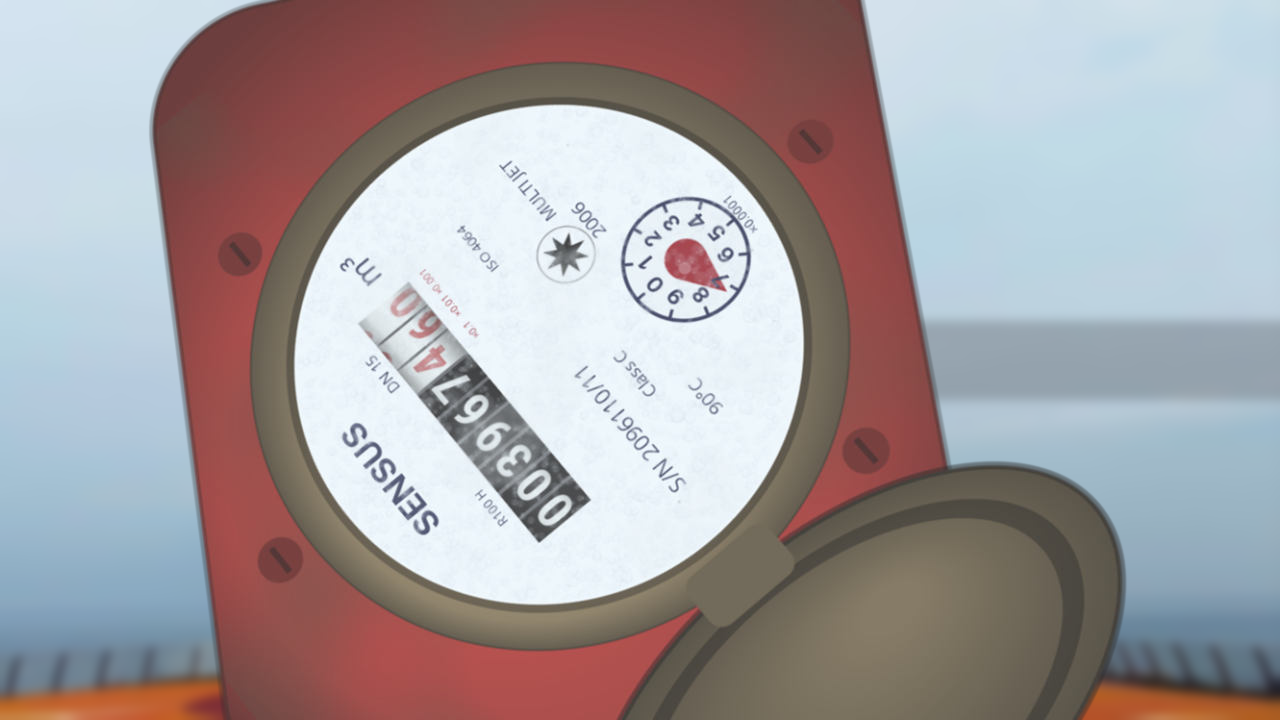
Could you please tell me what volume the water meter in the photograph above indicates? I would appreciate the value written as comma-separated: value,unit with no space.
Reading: 3967.4597,m³
